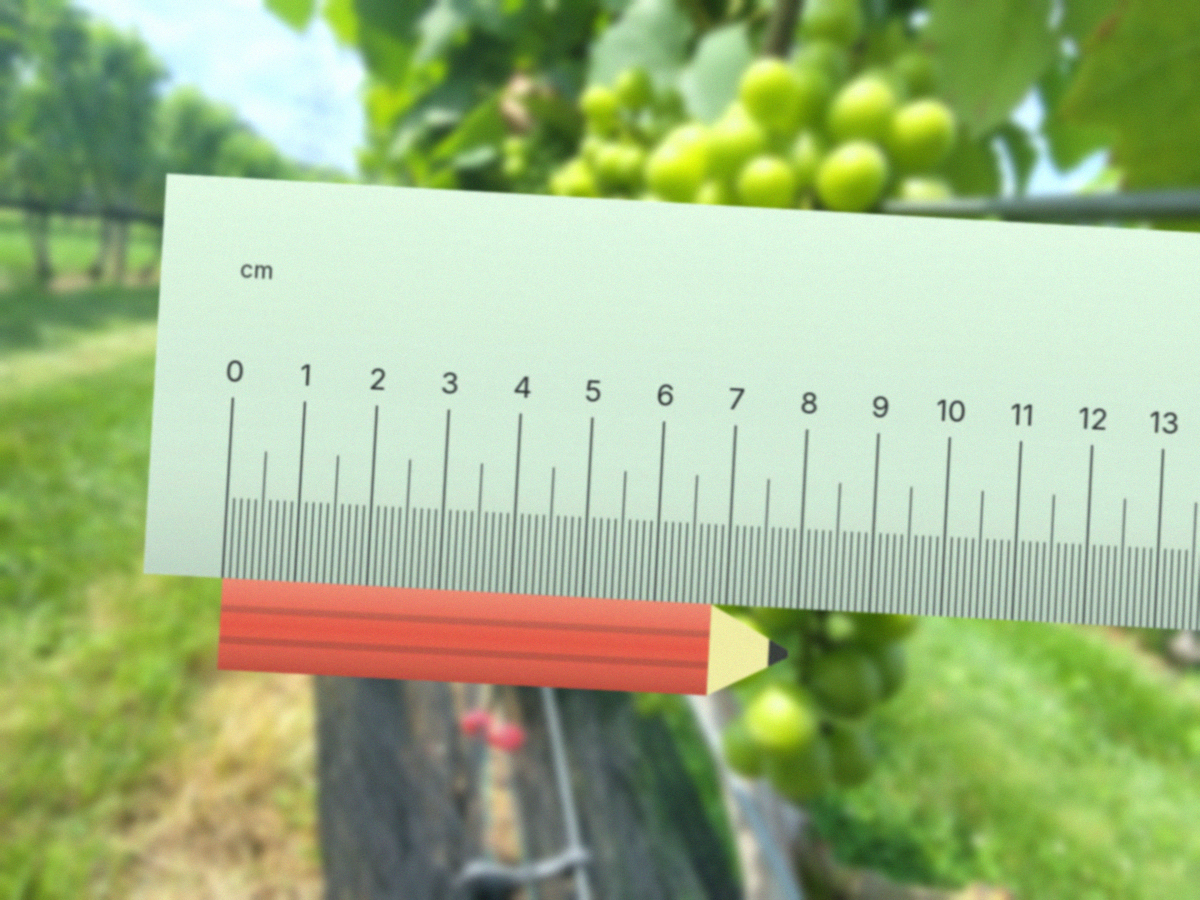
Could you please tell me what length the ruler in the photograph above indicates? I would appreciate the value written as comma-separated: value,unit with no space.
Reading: 7.9,cm
